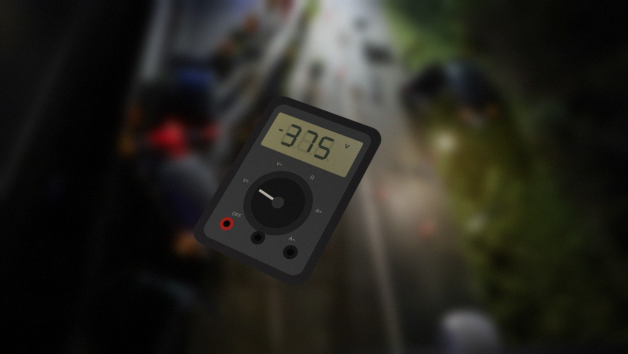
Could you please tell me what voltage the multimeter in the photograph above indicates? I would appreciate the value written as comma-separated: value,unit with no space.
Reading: -375,V
